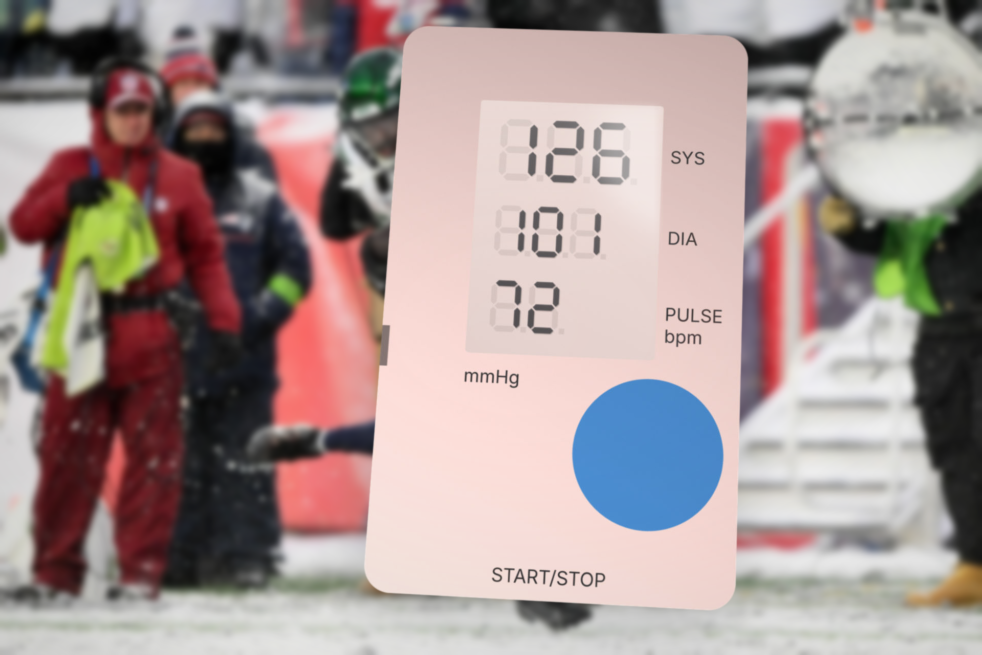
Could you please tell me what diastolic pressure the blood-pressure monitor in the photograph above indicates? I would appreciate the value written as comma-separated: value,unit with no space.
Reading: 101,mmHg
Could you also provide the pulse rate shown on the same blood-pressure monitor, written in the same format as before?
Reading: 72,bpm
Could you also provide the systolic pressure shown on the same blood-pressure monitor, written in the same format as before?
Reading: 126,mmHg
